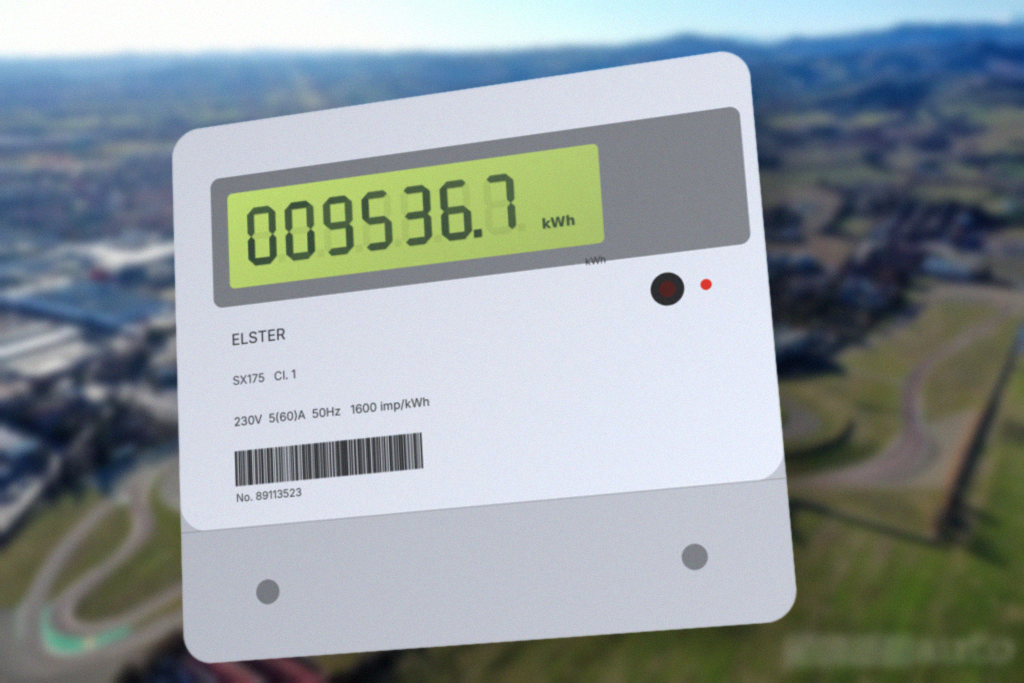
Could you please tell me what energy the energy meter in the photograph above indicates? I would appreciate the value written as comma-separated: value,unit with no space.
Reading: 9536.7,kWh
